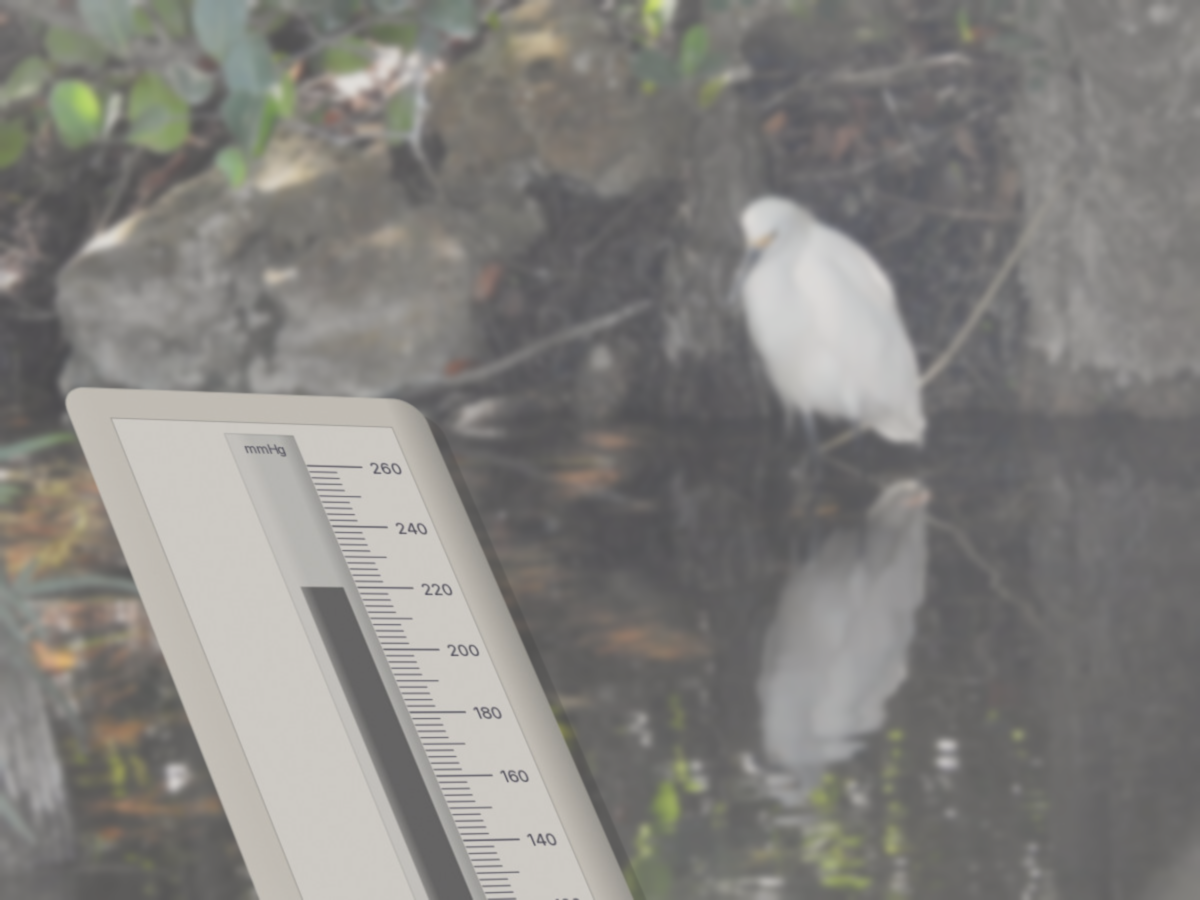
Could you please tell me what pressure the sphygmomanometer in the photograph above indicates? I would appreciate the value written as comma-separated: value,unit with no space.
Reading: 220,mmHg
